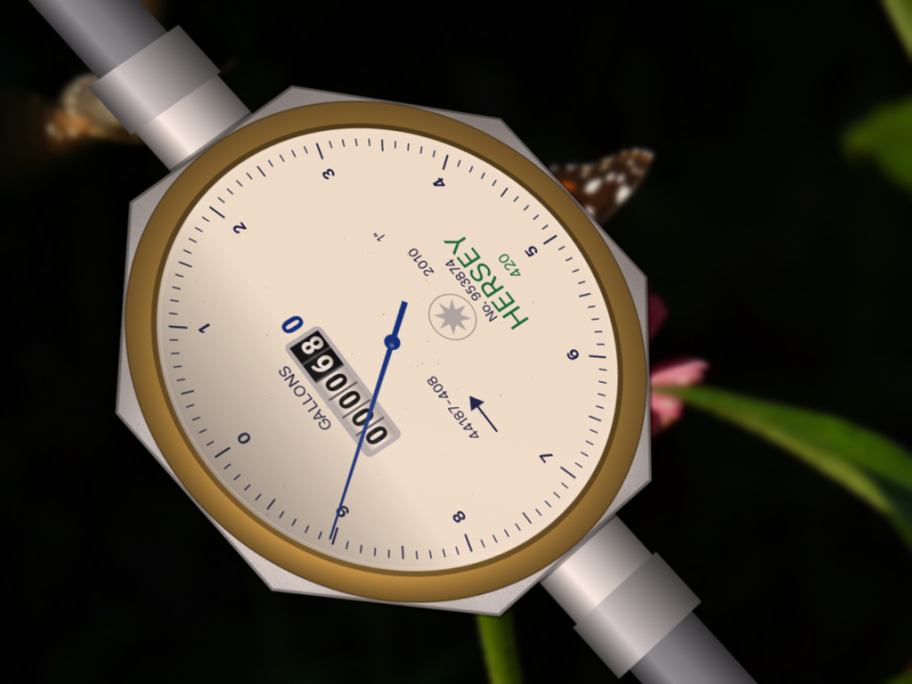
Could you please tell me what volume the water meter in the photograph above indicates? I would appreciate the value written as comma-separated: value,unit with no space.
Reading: 679.0,gal
